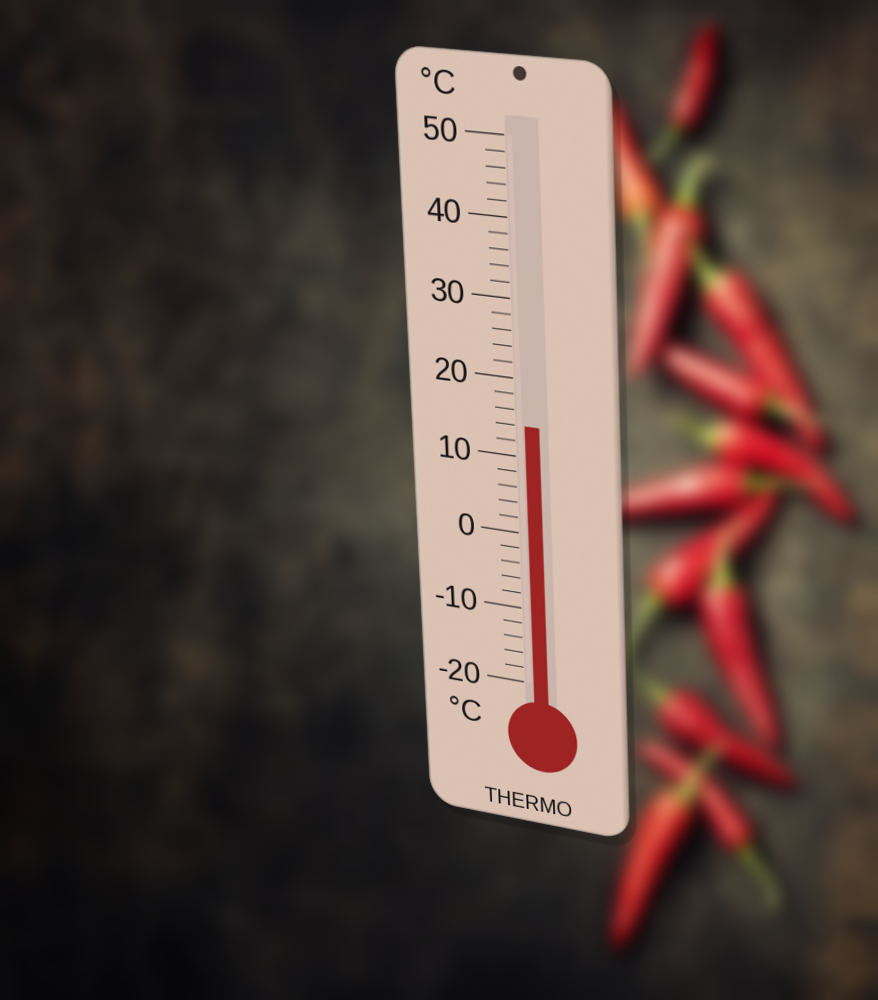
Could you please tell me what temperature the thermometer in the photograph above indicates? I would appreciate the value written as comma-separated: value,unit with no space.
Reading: 14,°C
